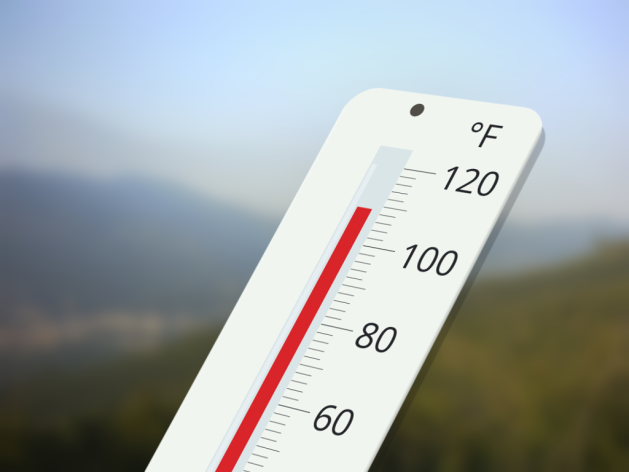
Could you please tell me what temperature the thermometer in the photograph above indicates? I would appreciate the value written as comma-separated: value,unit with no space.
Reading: 109,°F
